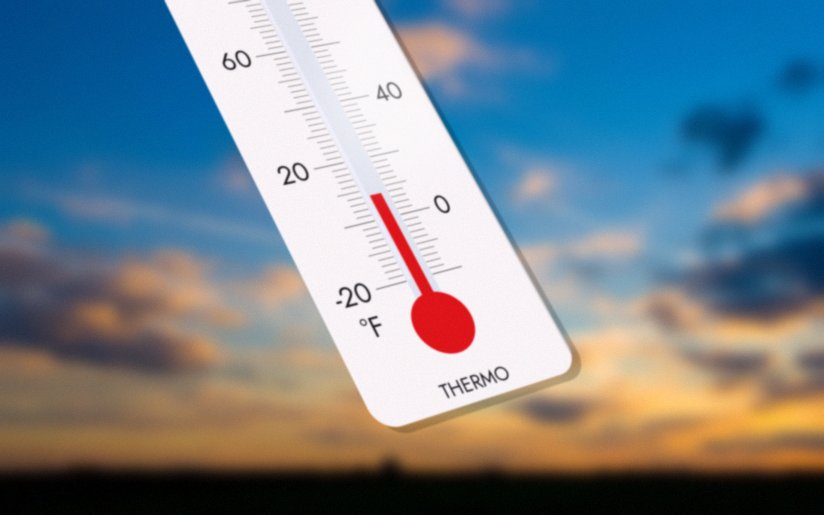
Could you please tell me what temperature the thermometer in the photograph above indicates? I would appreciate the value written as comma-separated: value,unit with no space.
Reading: 8,°F
